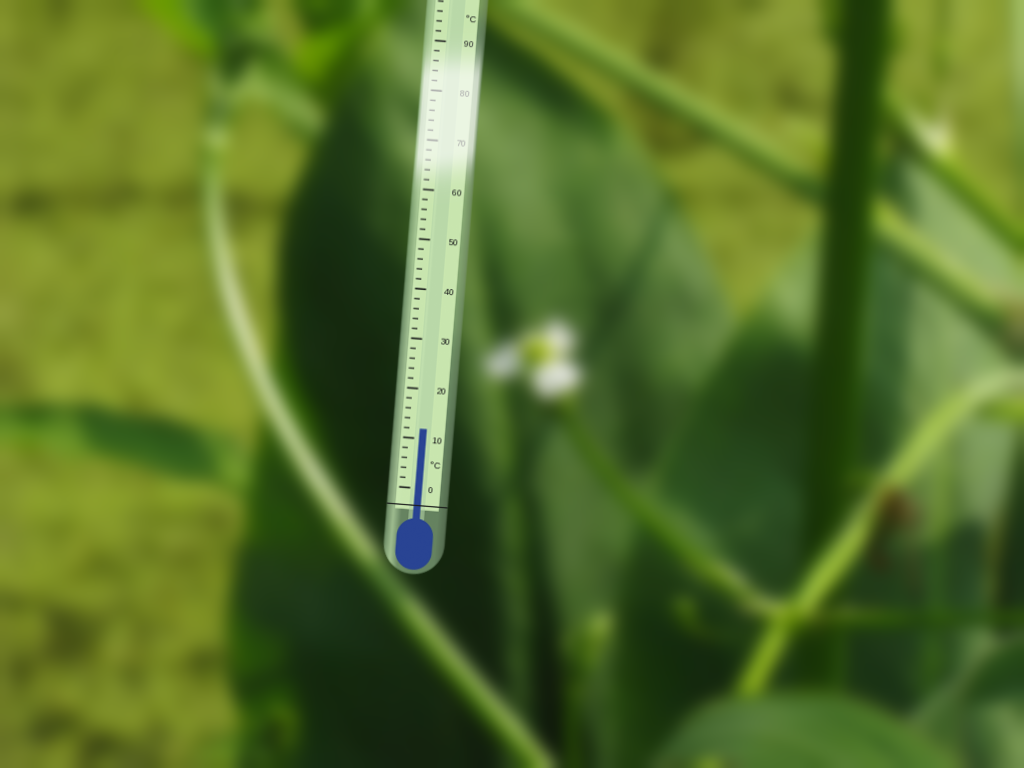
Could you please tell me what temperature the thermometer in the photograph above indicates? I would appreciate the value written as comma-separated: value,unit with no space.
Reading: 12,°C
